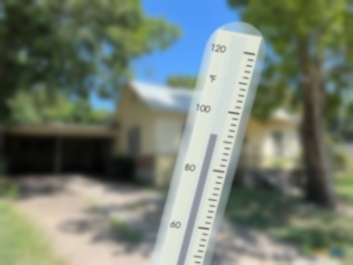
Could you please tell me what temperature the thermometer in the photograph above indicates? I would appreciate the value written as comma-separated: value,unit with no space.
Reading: 92,°F
